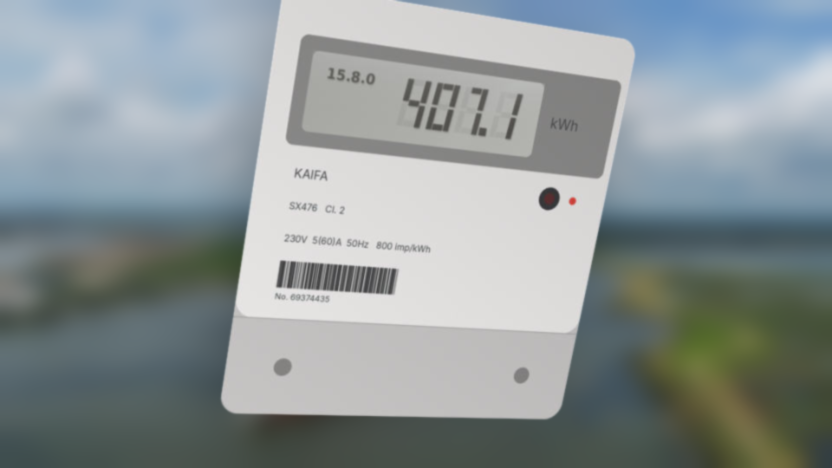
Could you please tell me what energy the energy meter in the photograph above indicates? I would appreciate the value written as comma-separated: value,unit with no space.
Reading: 407.1,kWh
